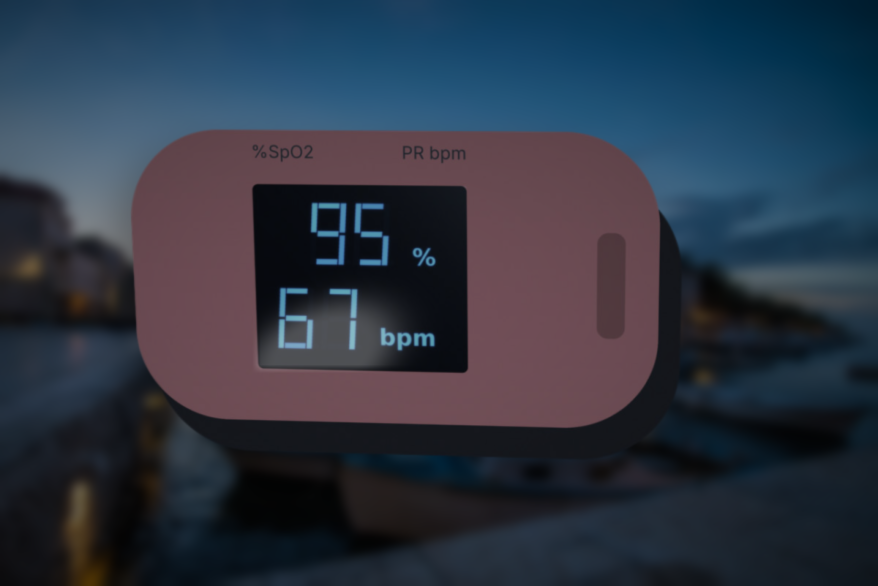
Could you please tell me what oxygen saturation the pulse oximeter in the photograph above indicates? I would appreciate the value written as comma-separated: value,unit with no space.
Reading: 95,%
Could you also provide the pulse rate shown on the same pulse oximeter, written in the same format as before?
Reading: 67,bpm
